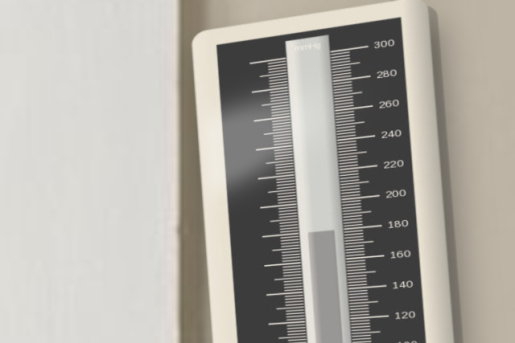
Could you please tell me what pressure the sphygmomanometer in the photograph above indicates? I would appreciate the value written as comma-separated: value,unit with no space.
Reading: 180,mmHg
